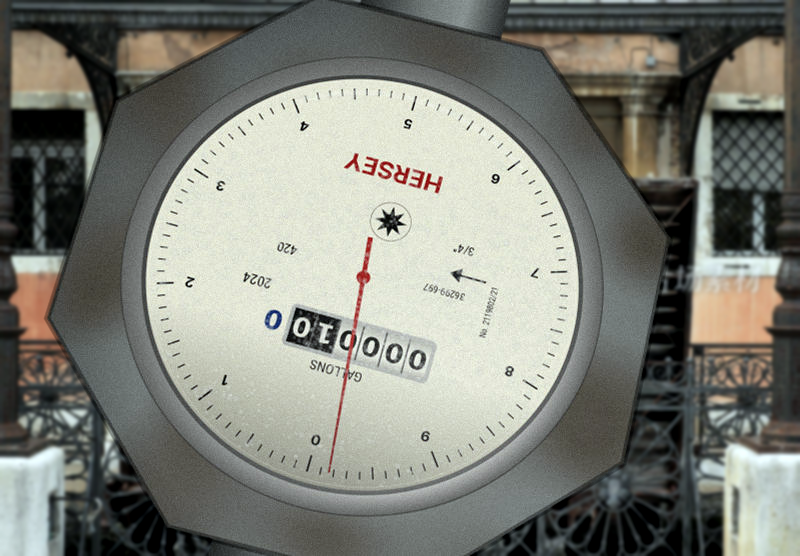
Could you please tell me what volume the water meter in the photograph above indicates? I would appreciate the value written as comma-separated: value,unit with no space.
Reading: 99.8,gal
